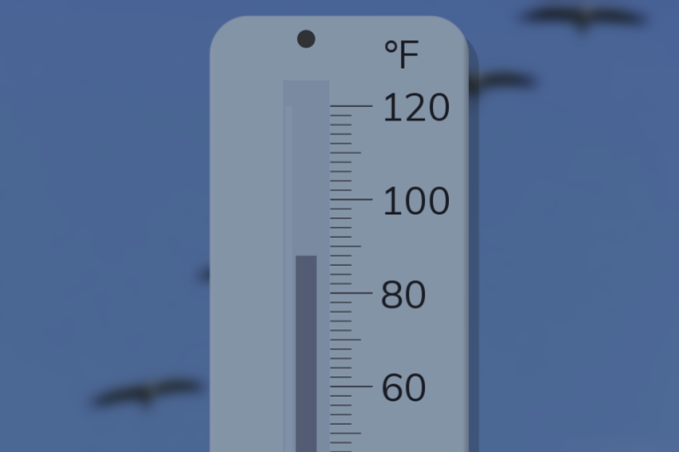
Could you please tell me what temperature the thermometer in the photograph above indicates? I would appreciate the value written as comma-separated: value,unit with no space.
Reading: 88,°F
